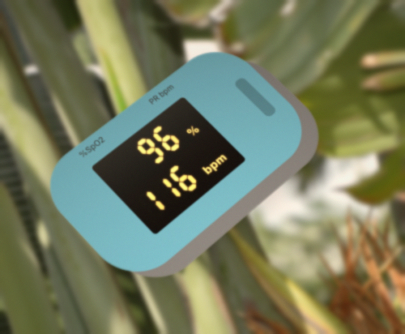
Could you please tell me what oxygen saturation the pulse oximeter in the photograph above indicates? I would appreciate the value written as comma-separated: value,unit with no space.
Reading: 96,%
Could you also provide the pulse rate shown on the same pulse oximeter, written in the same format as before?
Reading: 116,bpm
